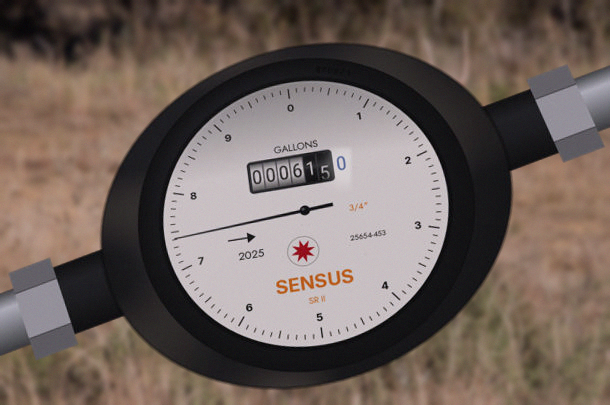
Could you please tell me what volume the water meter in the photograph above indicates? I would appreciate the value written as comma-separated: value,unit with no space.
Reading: 6147.4,gal
